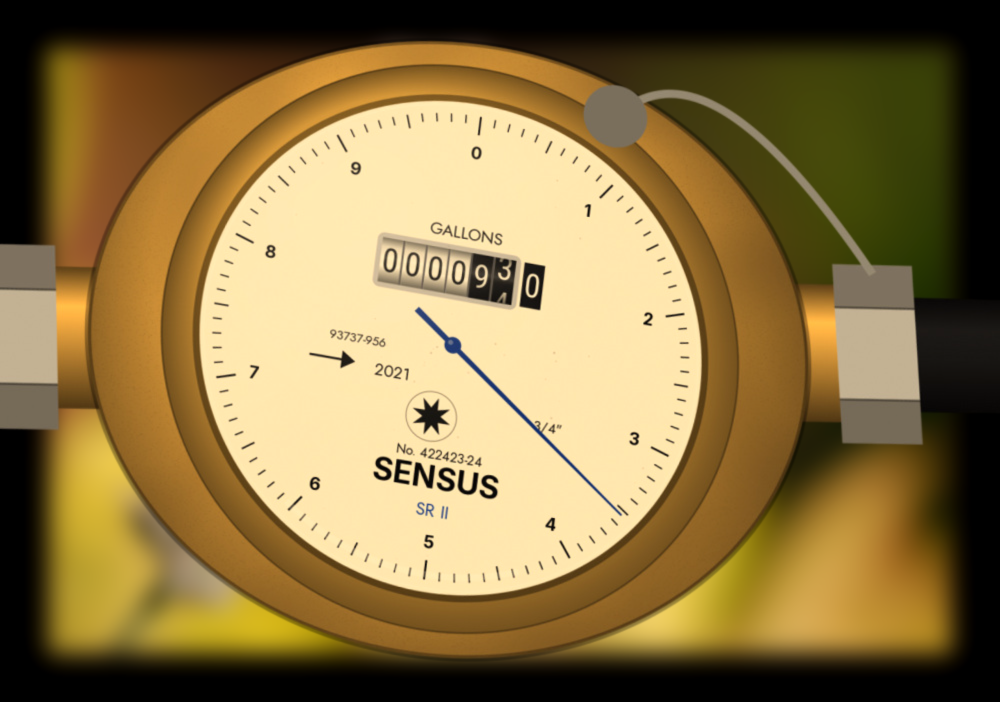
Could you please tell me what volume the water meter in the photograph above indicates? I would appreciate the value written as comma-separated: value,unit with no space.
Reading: 933.5,gal
